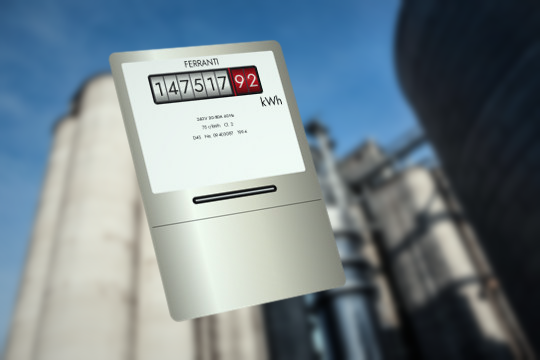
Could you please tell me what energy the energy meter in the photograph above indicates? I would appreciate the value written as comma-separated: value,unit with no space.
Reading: 147517.92,kWh
